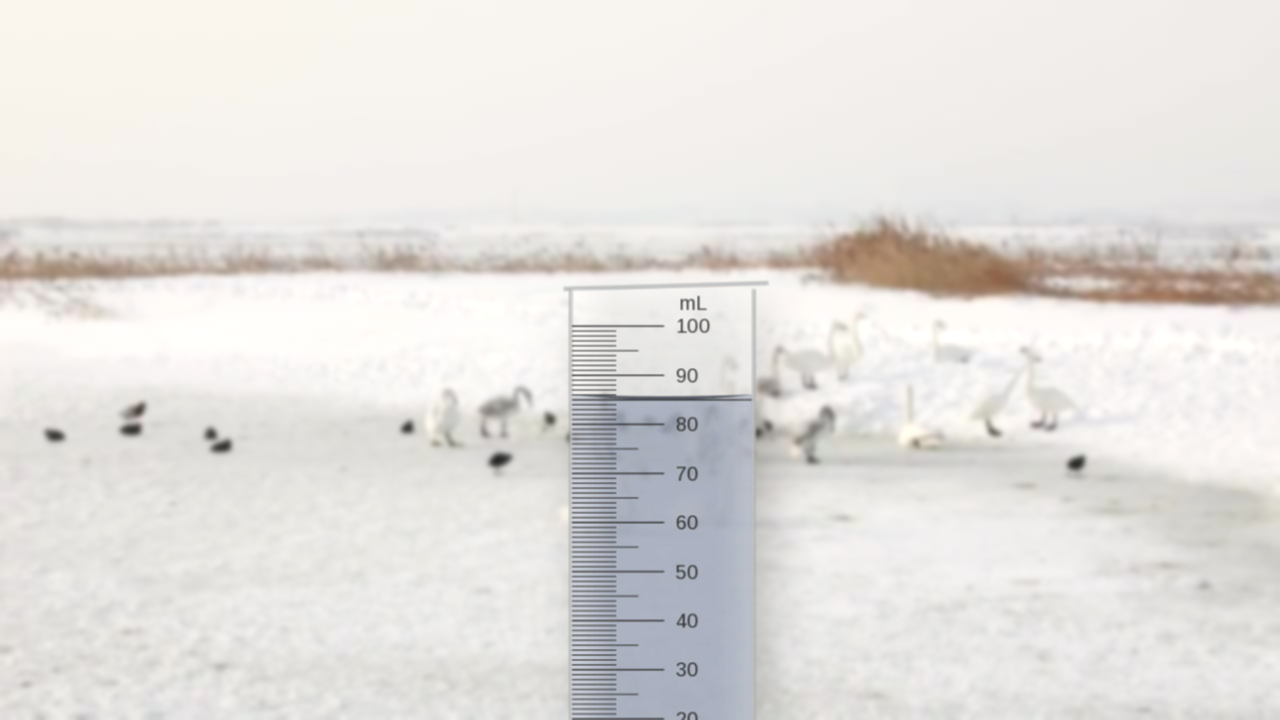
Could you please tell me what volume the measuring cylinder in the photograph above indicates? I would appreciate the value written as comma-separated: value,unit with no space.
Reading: 85,mL
